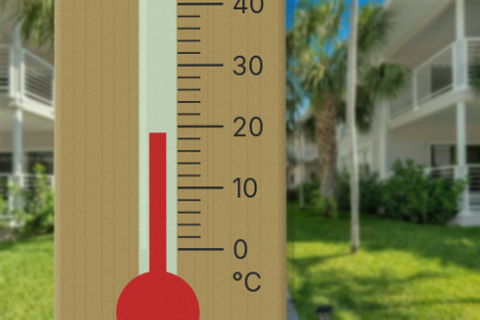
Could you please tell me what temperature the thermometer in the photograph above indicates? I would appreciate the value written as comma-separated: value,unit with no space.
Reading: 19,°C
